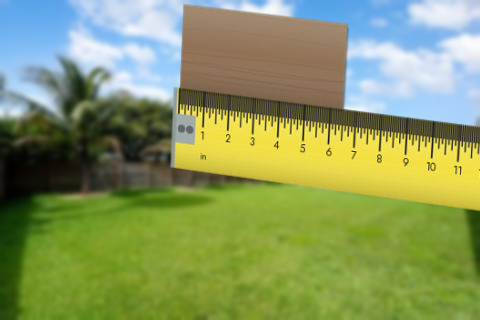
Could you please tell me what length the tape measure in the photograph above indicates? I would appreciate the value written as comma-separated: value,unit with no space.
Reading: 6.5,in
